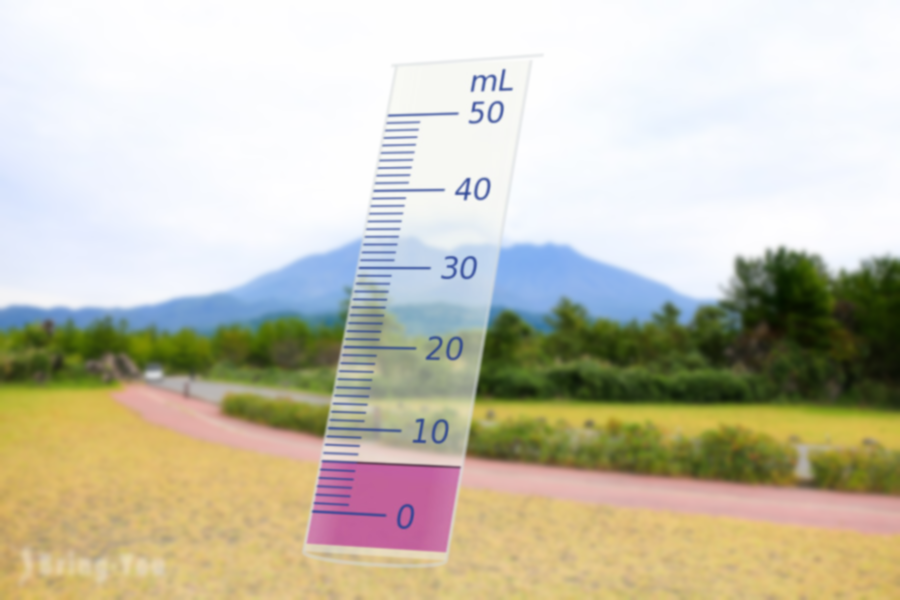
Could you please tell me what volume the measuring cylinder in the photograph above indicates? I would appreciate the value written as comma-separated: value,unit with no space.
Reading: 6,mL
